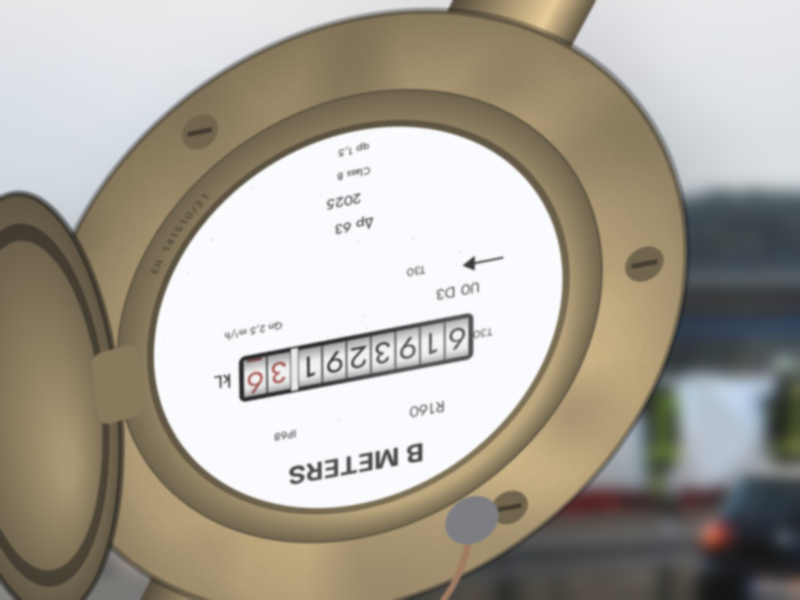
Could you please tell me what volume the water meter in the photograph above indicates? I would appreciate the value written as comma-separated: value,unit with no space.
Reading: 6193291.36,kL
